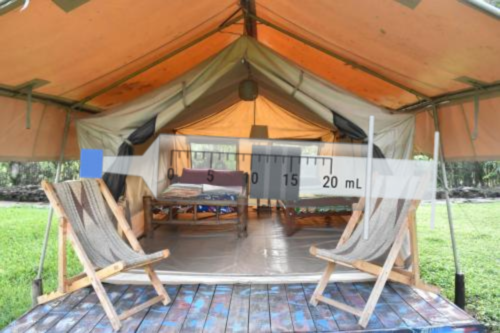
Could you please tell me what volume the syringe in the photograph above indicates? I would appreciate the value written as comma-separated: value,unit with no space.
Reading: 10,mL
